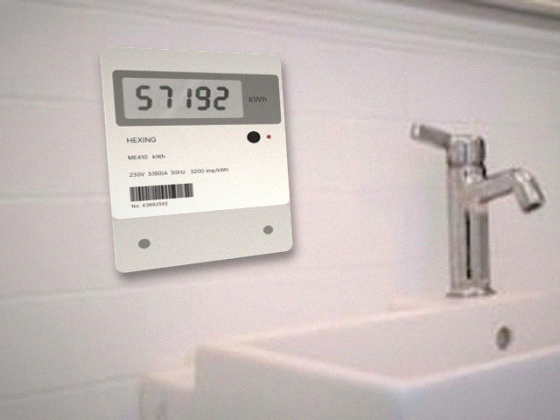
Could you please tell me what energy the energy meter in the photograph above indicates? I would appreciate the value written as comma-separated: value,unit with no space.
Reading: 57192,kWh
